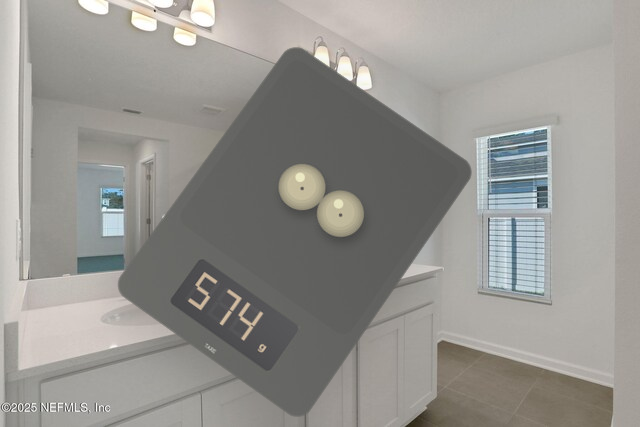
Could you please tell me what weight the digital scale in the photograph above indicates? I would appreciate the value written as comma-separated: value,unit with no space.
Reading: 574,g
